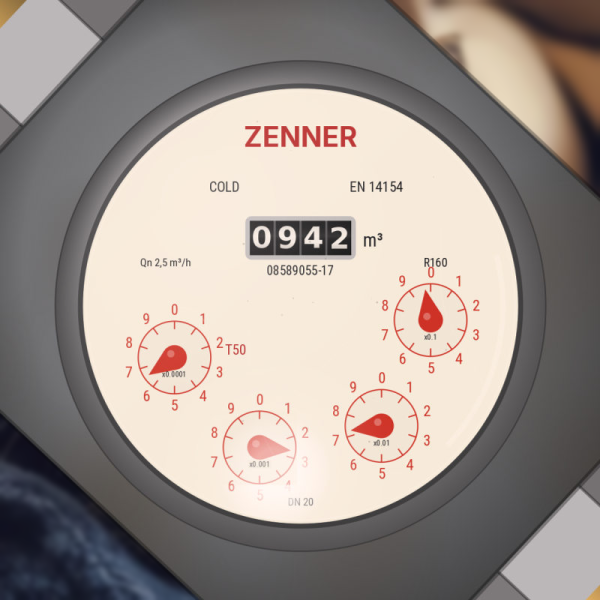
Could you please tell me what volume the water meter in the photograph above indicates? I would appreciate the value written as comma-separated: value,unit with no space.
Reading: 941.9726,m³
